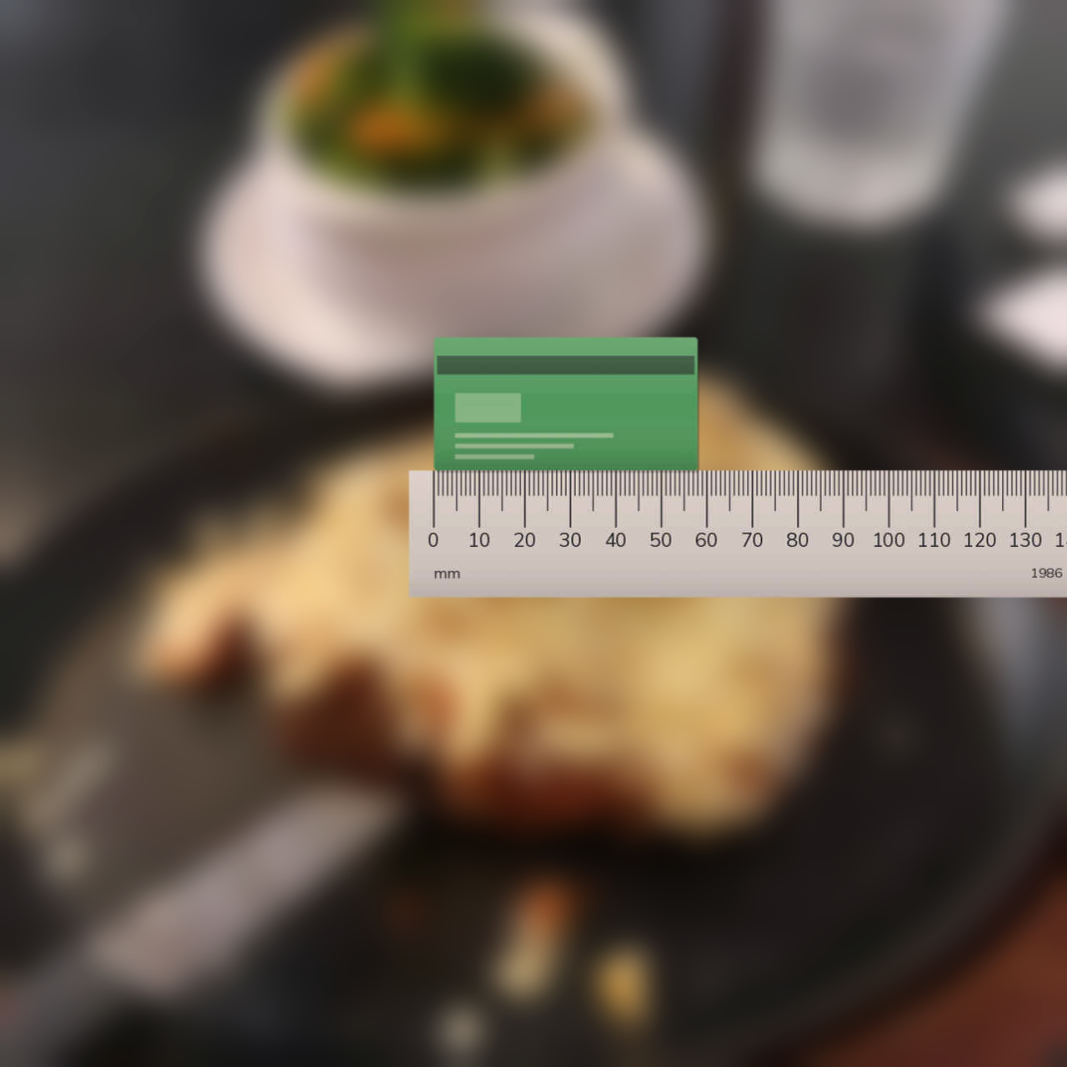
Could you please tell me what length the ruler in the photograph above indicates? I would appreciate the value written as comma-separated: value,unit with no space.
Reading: 58,mm
